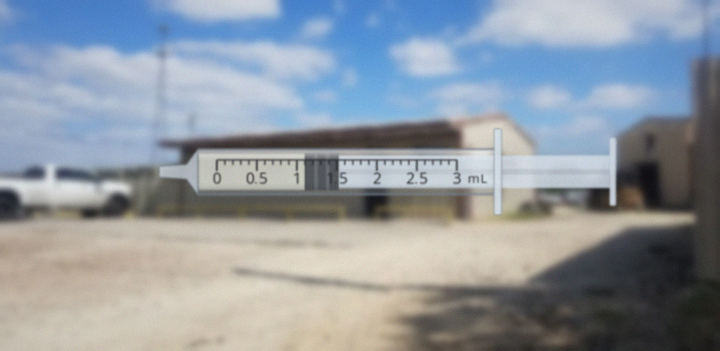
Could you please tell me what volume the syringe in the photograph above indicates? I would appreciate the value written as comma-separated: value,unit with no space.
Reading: 1.1,mL
